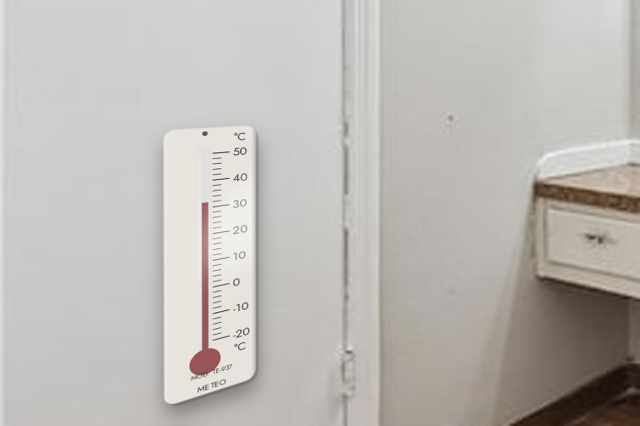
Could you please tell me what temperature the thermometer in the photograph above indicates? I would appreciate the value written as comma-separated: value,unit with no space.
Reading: 32,°C
